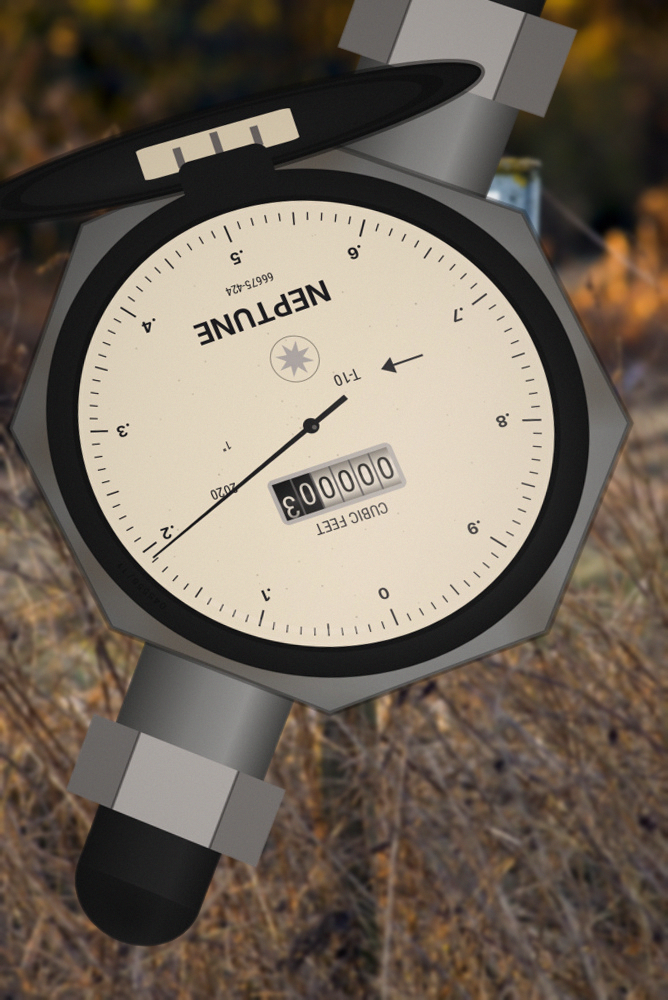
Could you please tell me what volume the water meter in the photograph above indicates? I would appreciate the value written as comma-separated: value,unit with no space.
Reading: 3.19,ft³
